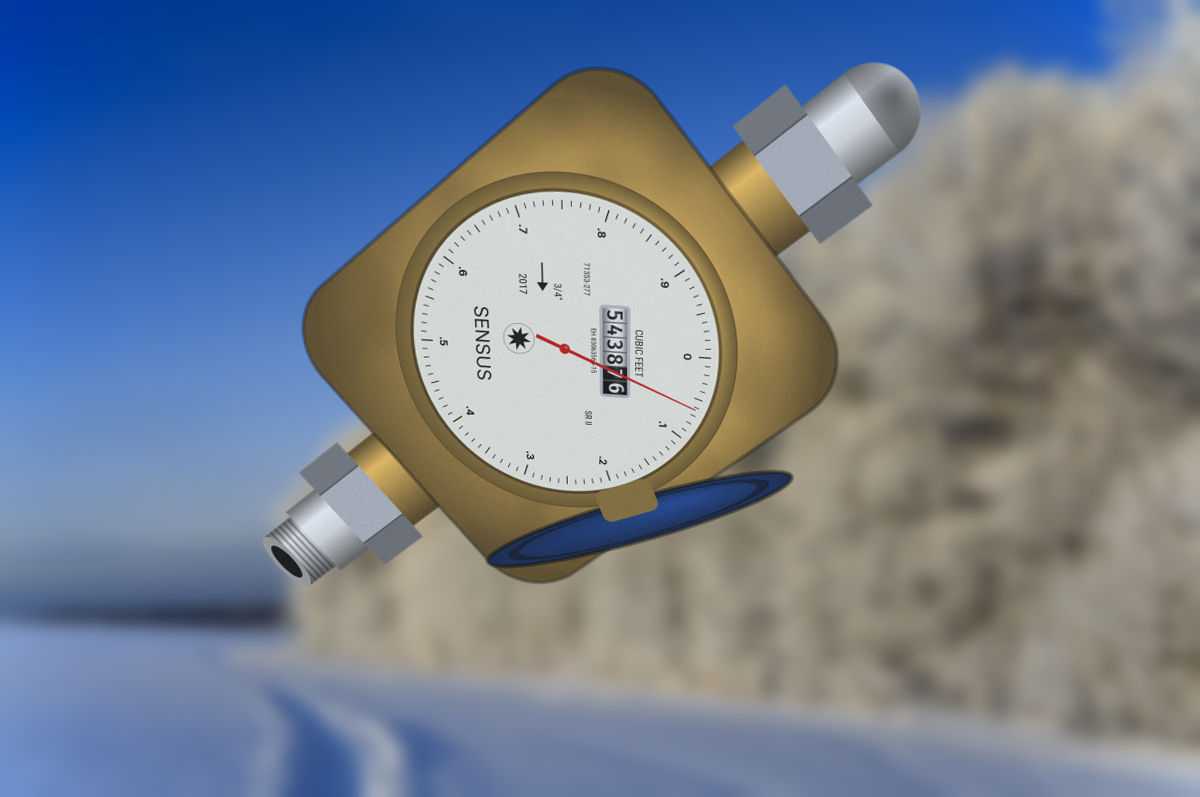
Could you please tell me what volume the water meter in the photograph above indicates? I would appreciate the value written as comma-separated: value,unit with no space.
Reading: 543876.06,ft³
